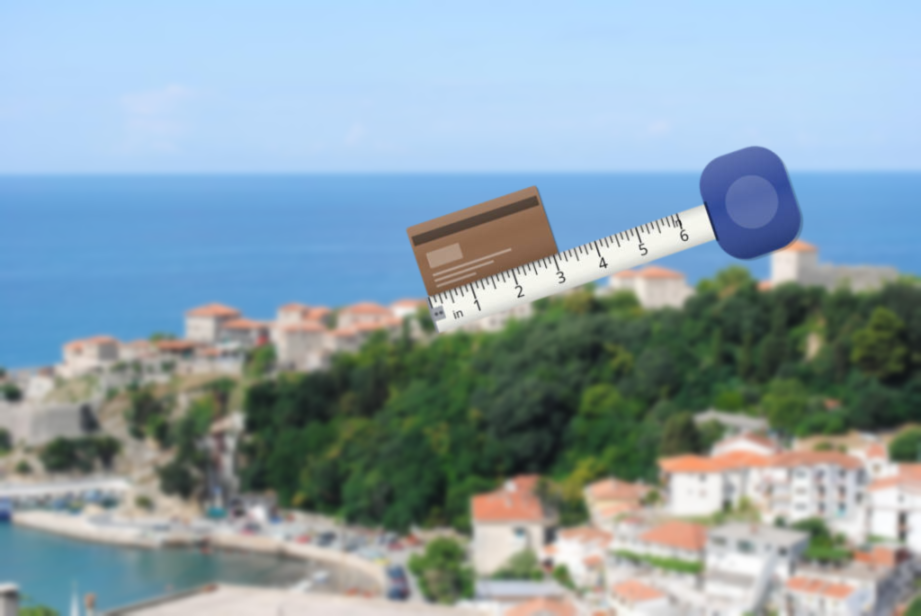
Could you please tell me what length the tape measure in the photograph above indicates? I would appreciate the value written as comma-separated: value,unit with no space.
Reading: 3.125,in
